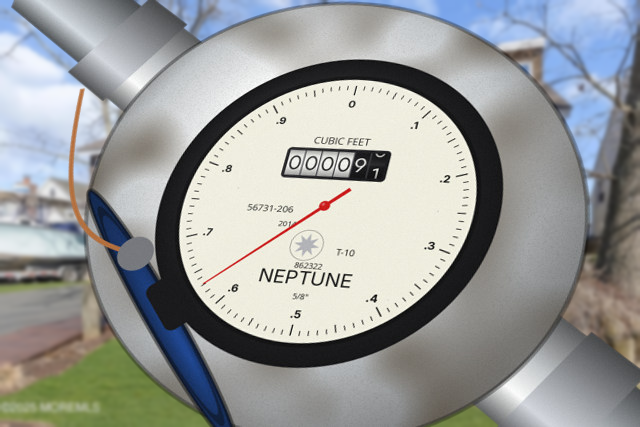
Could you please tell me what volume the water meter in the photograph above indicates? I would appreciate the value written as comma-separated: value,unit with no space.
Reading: 90.63,ft³
